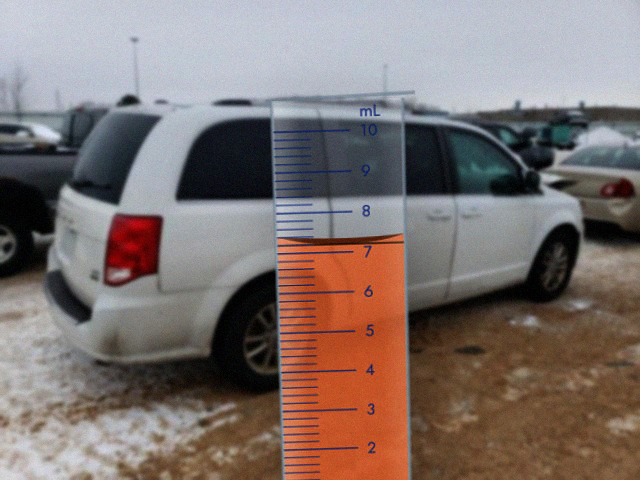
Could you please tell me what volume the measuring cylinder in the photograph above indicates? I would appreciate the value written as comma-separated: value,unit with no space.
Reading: 7.2,mL
